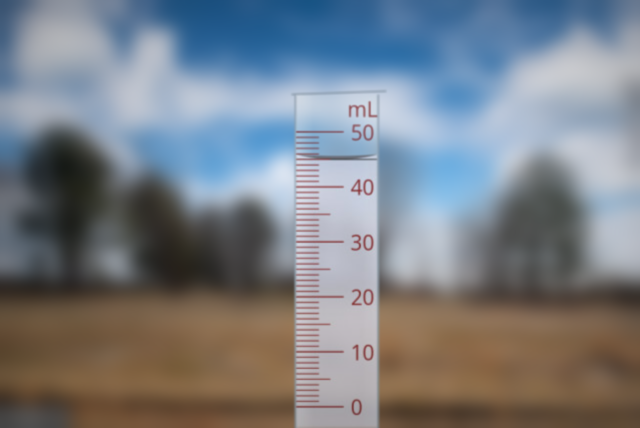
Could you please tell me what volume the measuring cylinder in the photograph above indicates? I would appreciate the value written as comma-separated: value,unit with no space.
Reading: 45,mL
